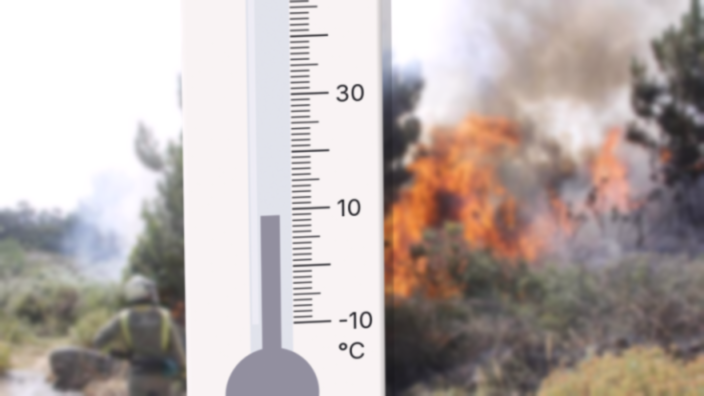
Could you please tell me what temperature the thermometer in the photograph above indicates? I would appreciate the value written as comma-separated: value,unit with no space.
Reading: 9,°C
